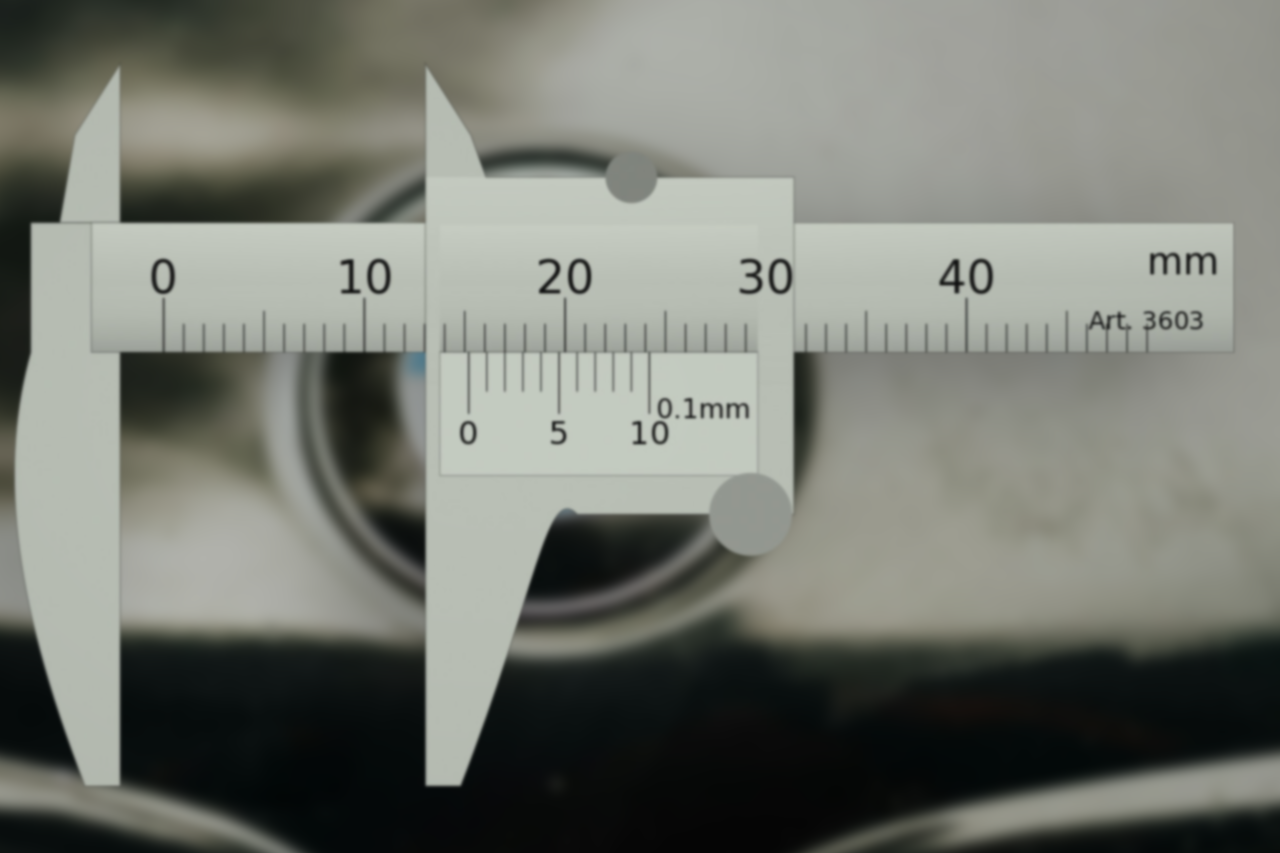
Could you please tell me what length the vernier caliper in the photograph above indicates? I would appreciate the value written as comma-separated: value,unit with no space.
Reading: 15.2,mm
